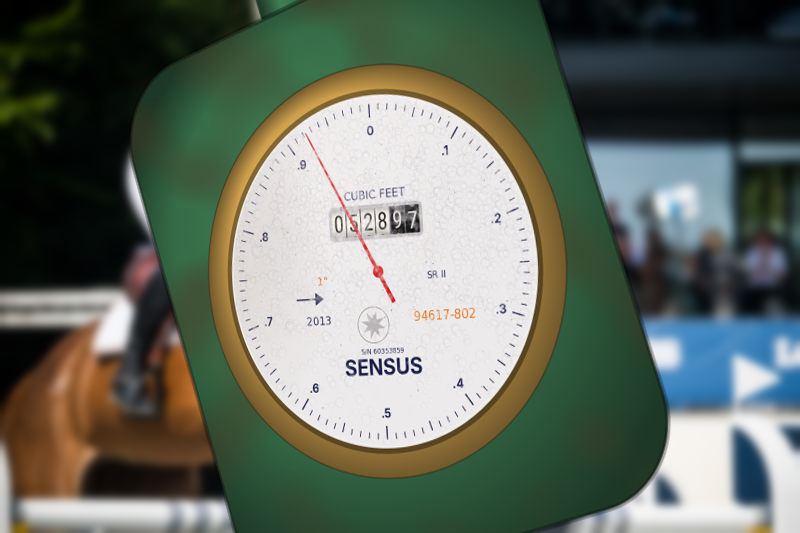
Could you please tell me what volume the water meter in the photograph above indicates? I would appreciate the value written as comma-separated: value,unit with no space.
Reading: 52896.92,ft³
